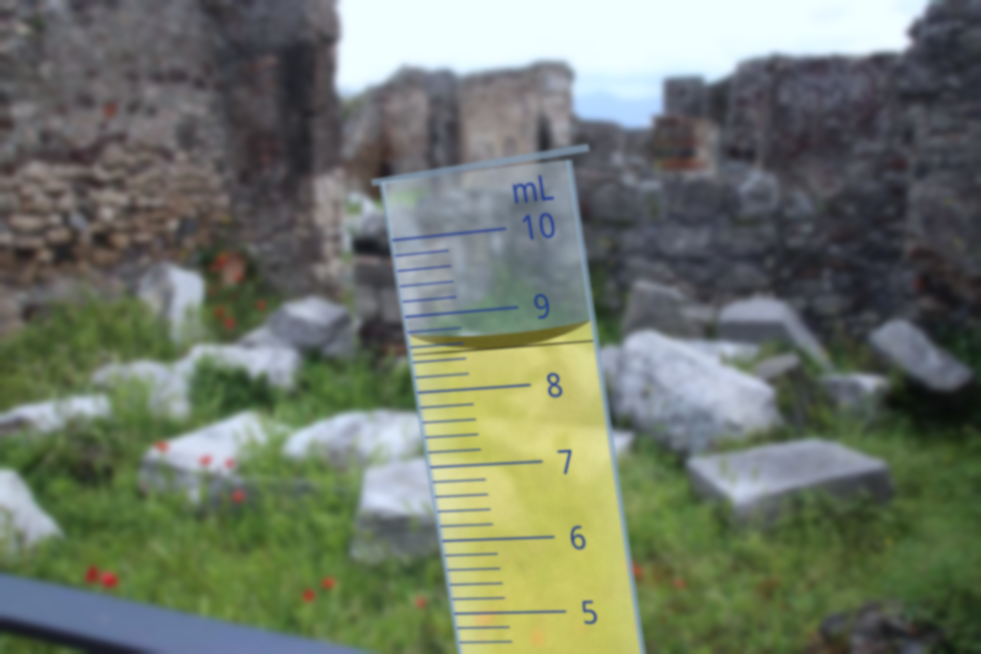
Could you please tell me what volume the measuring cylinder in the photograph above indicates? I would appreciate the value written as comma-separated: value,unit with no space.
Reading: 8.5,mL
